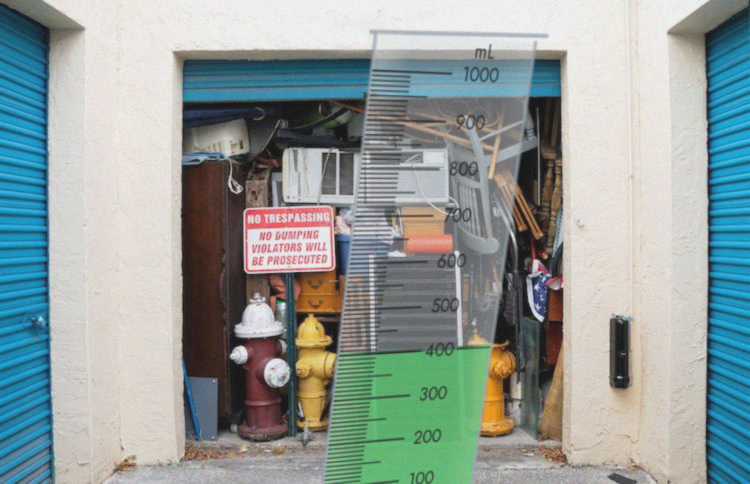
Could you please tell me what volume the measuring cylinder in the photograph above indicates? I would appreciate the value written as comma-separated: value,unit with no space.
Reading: 400,mL
